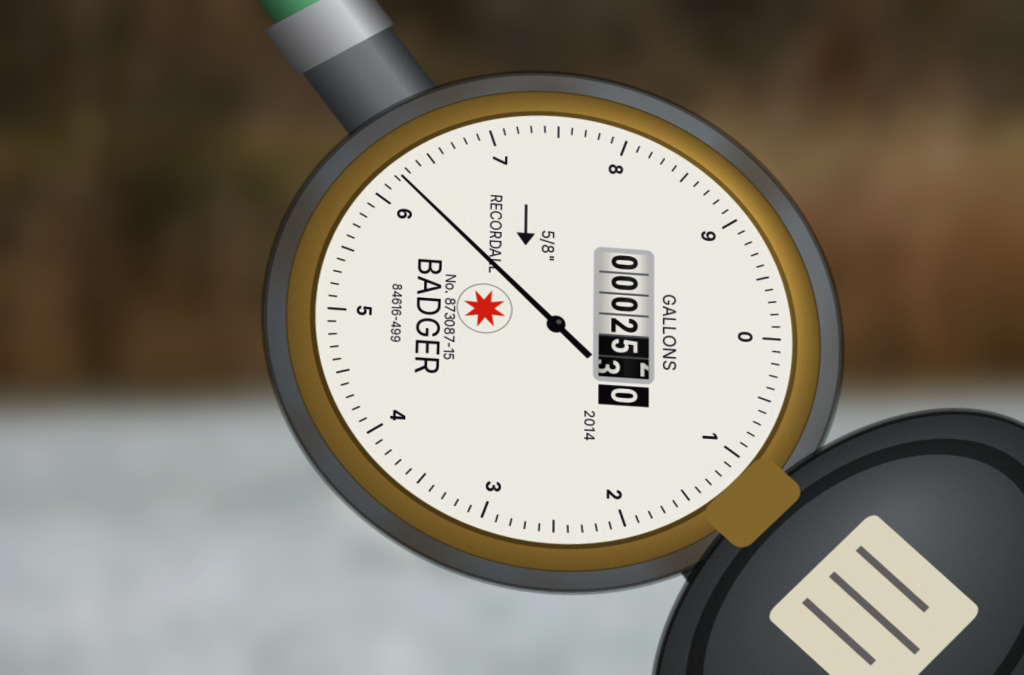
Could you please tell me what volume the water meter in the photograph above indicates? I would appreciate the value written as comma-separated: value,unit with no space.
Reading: 2526.2,gal
